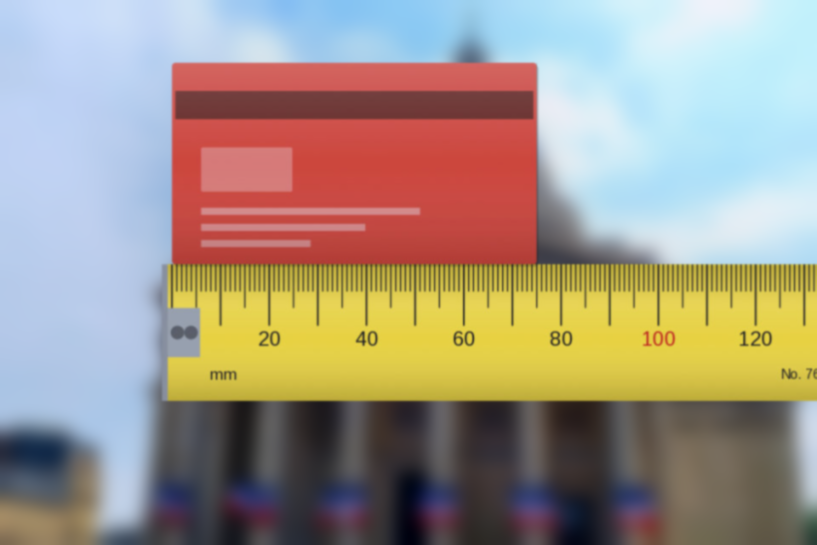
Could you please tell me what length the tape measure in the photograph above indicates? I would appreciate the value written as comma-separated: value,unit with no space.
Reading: 75,mm
